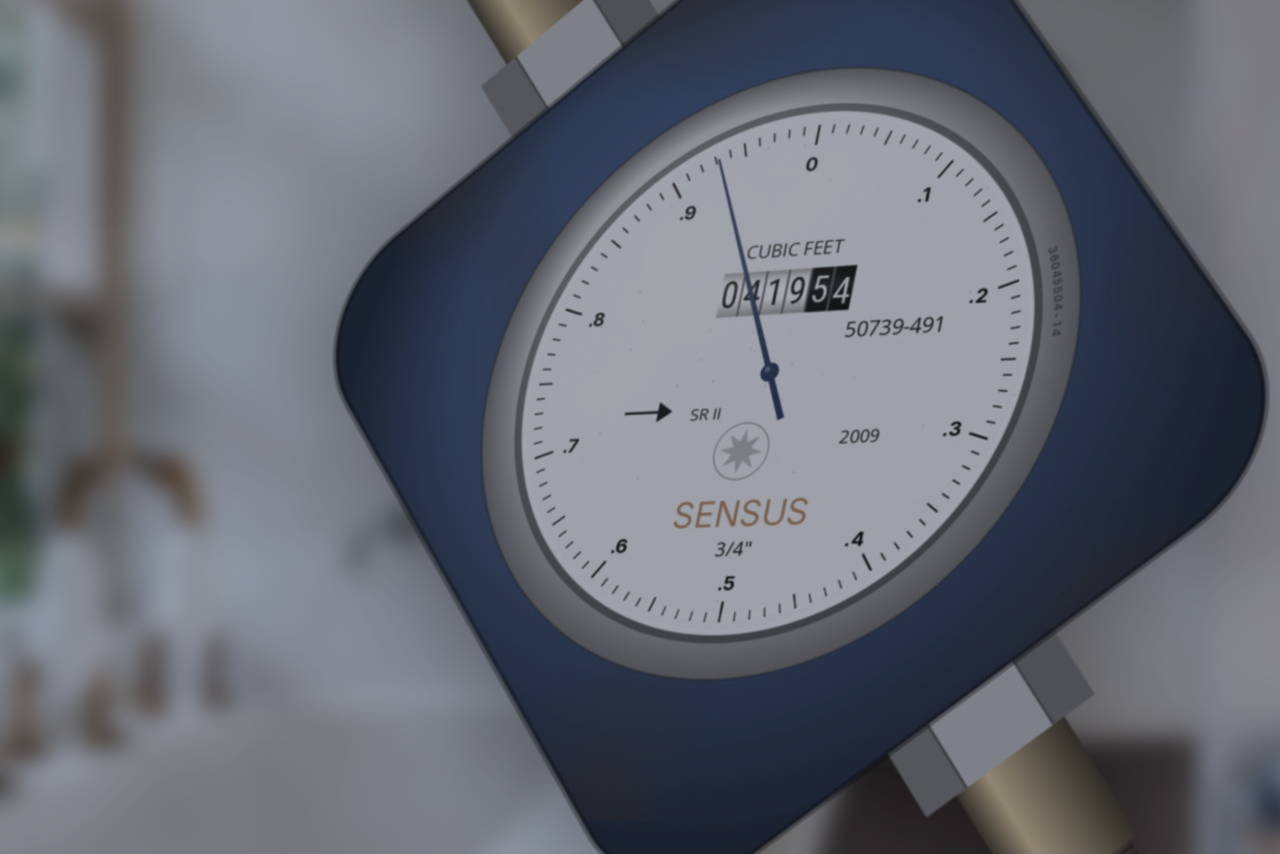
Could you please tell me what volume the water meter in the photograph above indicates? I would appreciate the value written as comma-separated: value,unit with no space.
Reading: 41953.93,ft³
